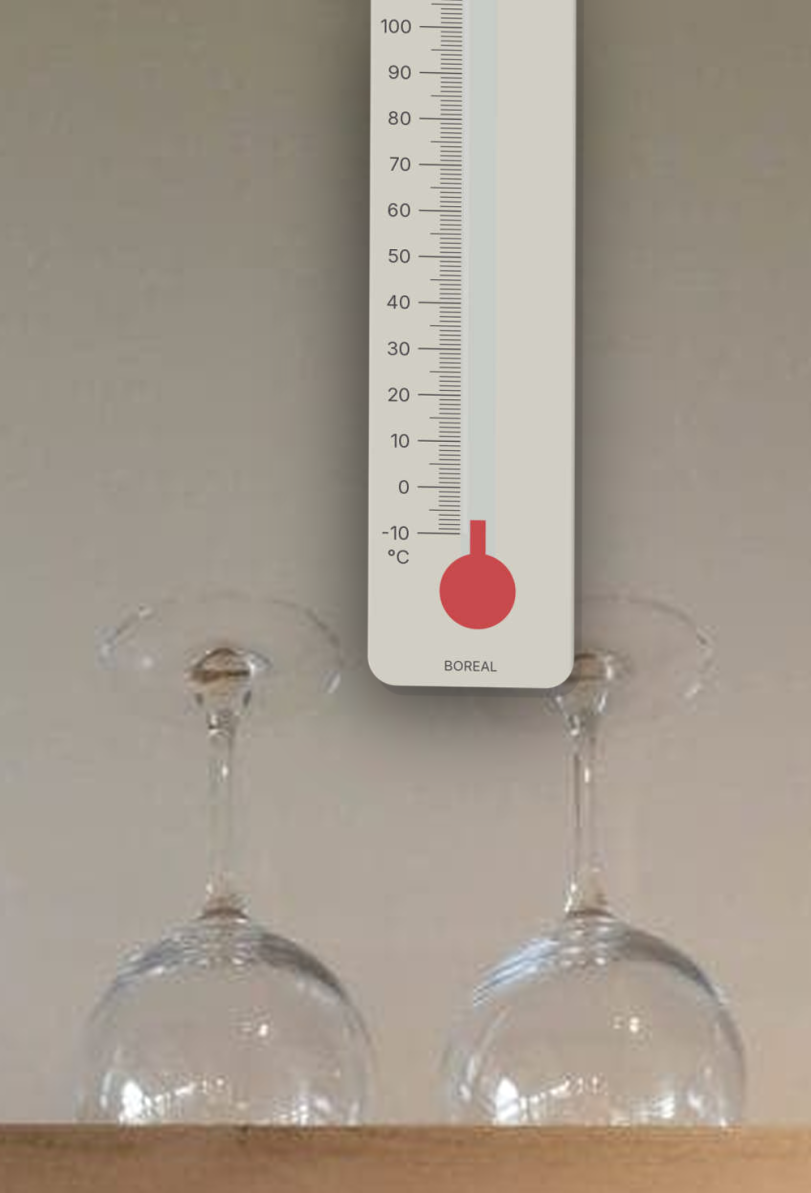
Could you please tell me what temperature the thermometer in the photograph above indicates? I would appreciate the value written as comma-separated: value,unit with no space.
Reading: -7,°C
